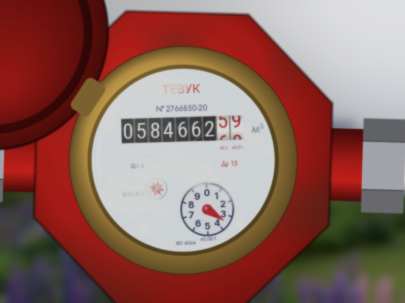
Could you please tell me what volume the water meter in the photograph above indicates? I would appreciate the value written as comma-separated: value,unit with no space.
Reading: 584662.593,m³
